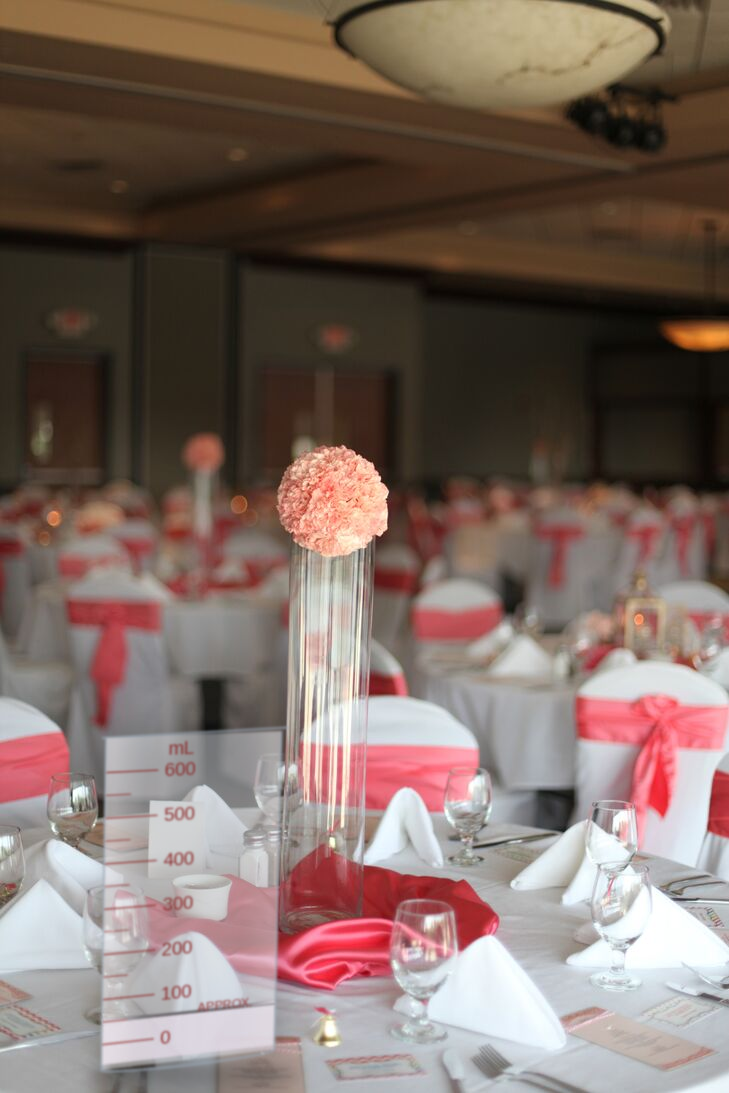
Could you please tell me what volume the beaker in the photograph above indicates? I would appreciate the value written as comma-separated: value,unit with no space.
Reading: 50,mL
